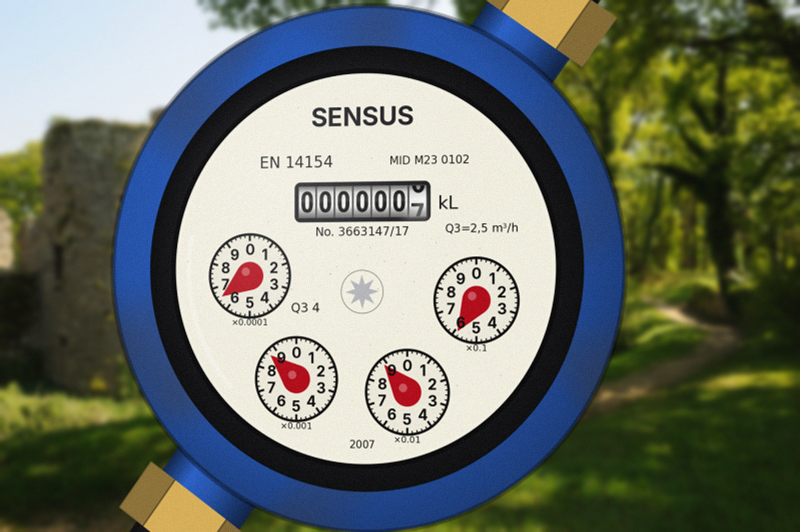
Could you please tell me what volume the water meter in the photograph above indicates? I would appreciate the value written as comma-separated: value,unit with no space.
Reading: 6.5886,kL
